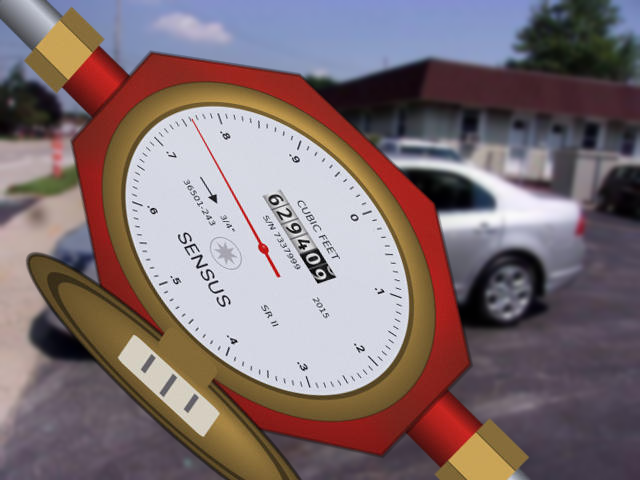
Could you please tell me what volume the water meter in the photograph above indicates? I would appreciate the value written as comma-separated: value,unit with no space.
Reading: 629408.76,ft³
